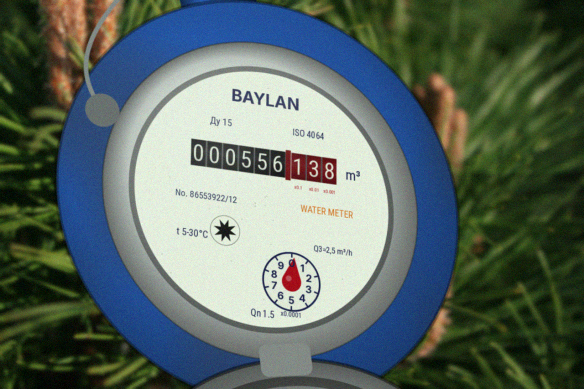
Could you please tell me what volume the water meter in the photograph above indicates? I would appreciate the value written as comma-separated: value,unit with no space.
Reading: 556.1380,m³
